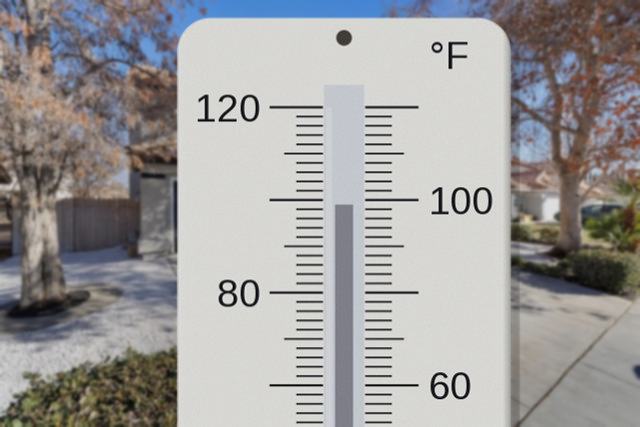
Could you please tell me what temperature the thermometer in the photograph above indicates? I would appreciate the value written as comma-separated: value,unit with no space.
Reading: 99,°F
